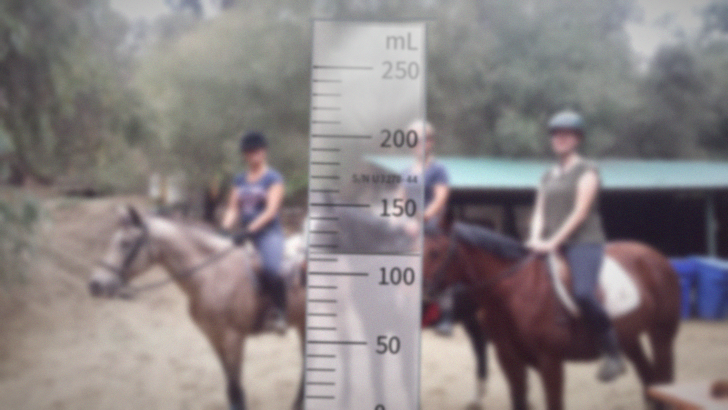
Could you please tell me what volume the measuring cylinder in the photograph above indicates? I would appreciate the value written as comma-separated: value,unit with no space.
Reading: 115,mL
